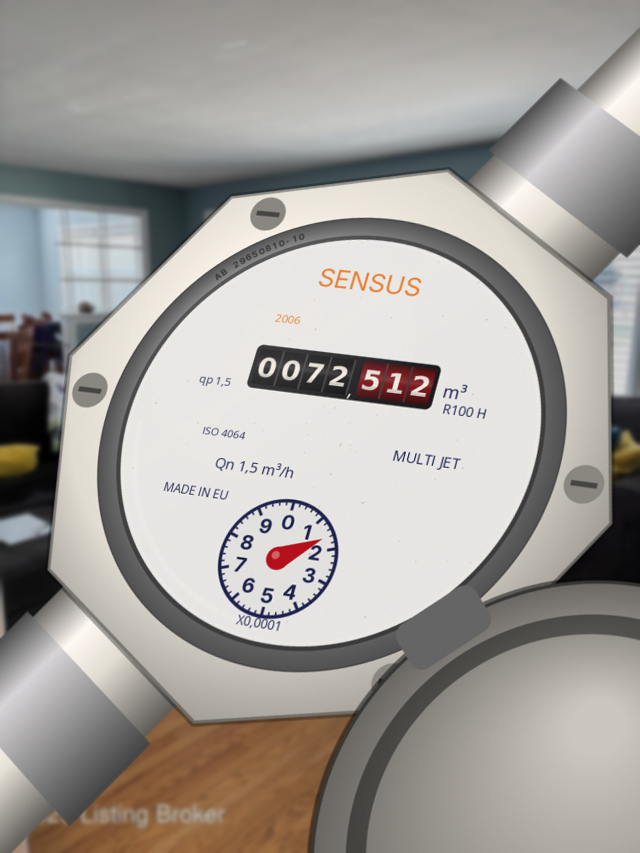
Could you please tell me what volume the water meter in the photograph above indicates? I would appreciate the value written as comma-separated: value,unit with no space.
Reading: 72.5121,m³
